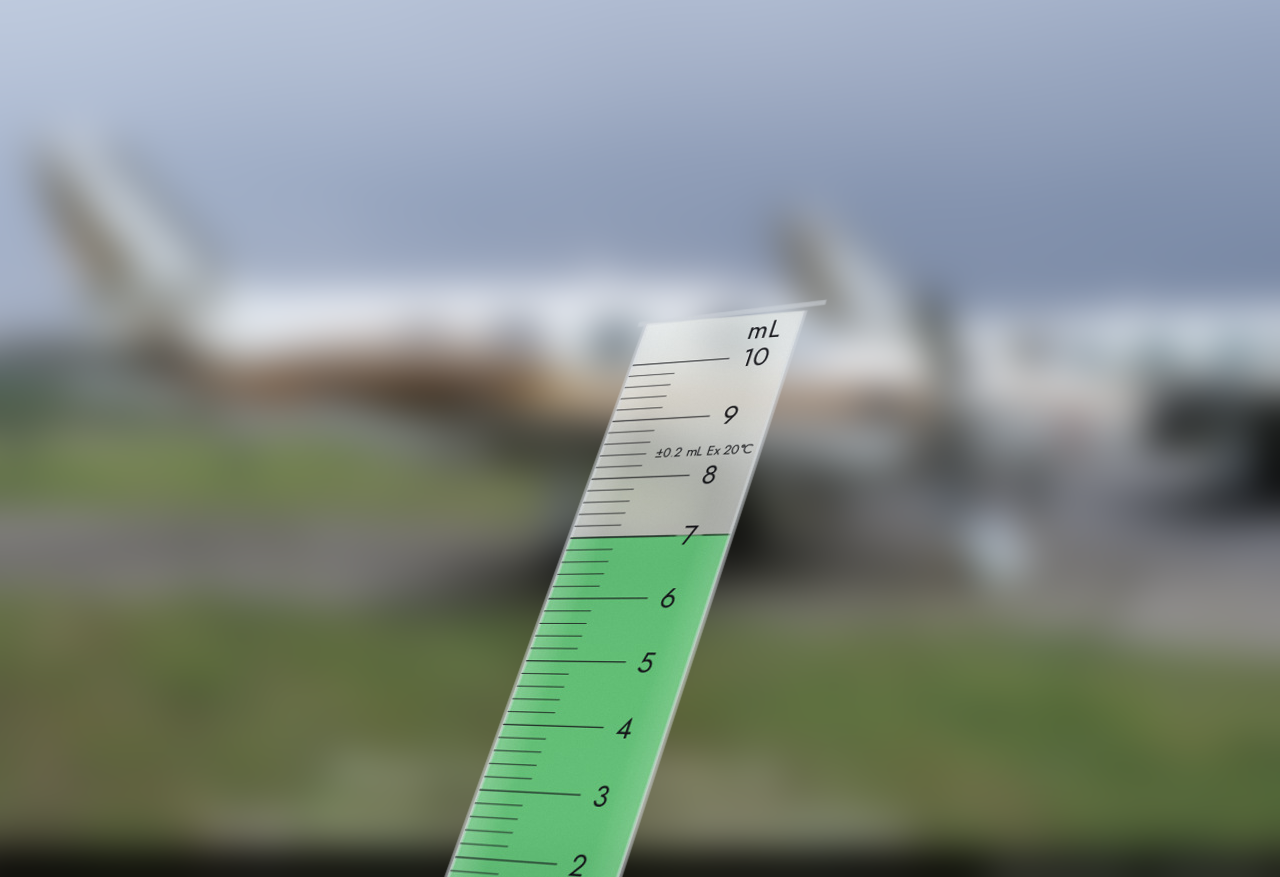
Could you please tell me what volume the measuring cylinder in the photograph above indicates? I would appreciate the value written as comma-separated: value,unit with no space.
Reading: 7,mL
